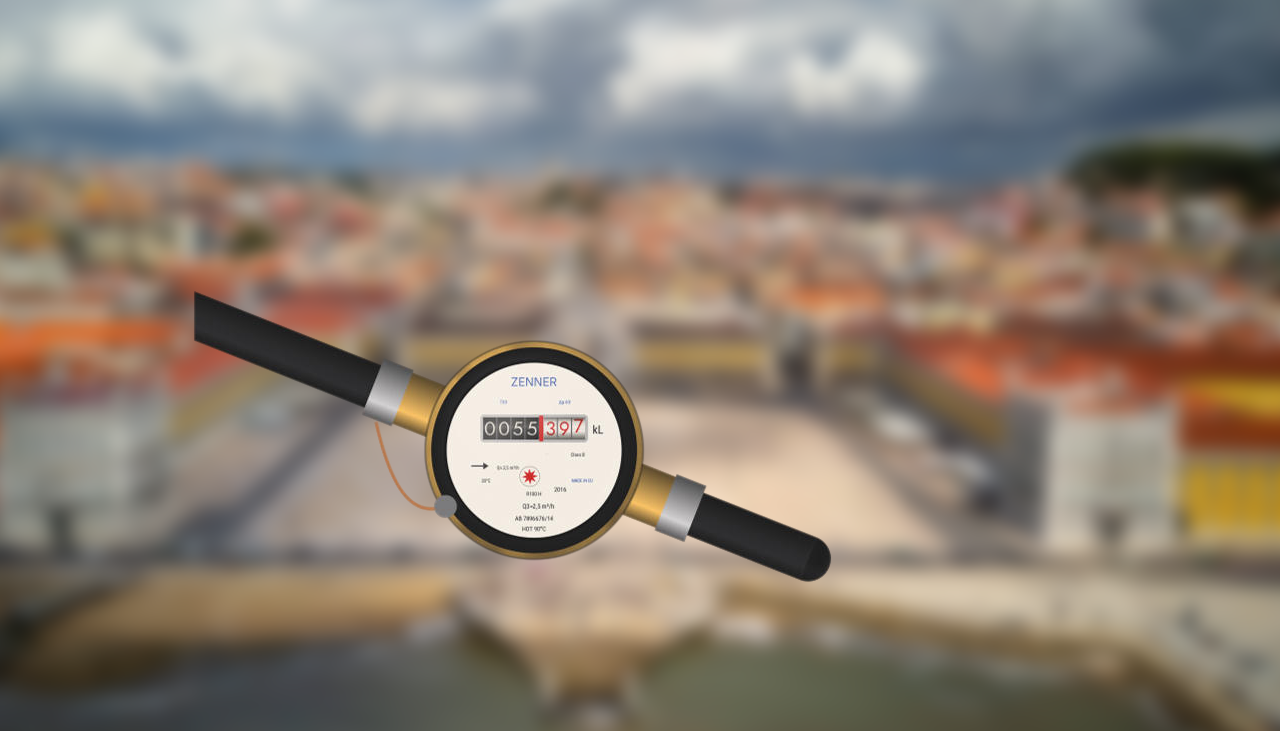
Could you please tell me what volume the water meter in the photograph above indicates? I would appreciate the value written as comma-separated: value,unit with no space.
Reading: 55.397,kL
